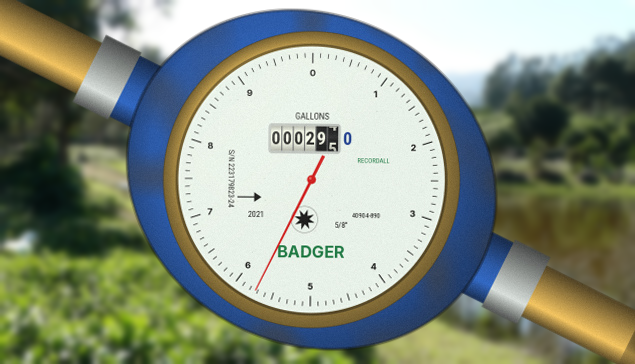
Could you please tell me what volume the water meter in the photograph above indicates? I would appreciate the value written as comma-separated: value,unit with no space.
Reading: 2945.7,gal
